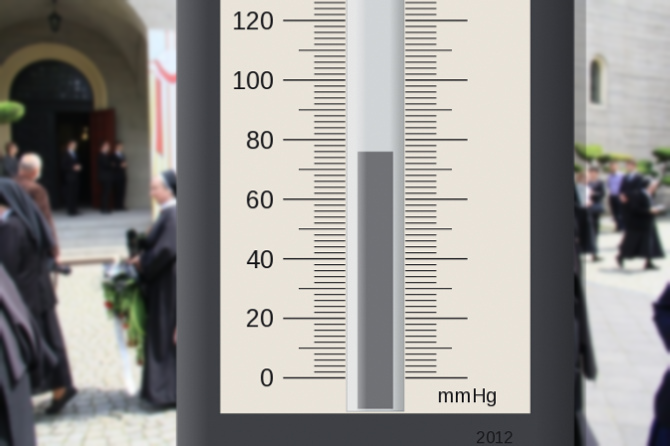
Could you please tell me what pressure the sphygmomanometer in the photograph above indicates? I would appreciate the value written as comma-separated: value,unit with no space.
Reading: 76,mmHg
